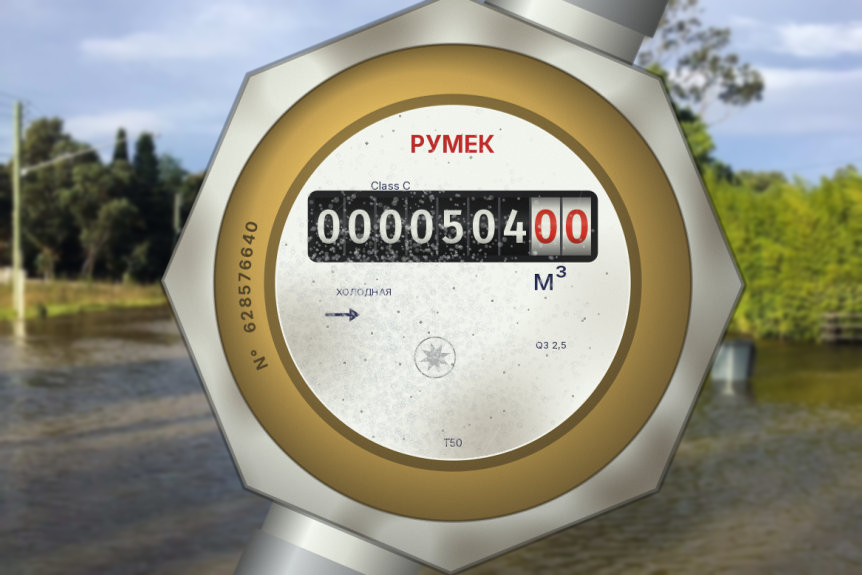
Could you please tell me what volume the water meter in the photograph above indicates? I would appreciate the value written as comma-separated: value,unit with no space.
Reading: 504.00,m³
